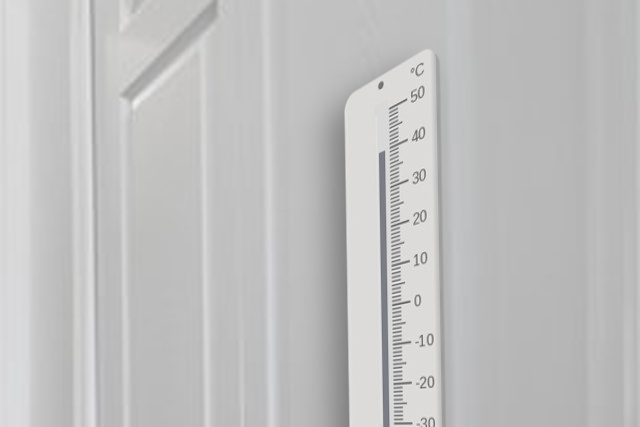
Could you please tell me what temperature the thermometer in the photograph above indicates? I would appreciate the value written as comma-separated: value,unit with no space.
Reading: 40,°C
